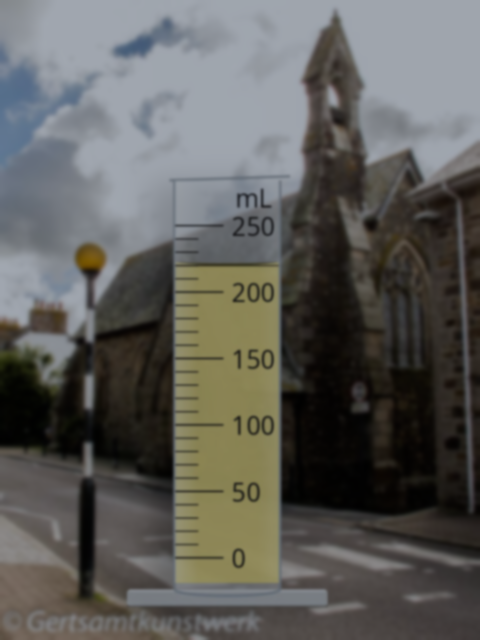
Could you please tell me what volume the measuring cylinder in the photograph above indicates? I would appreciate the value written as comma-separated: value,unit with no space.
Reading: 220,mL
